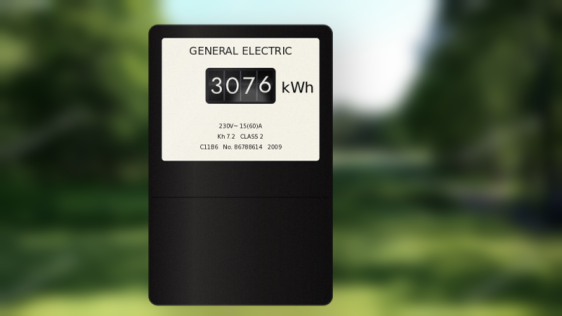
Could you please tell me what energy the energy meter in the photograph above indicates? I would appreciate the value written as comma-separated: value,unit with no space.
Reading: 3076,kWh
